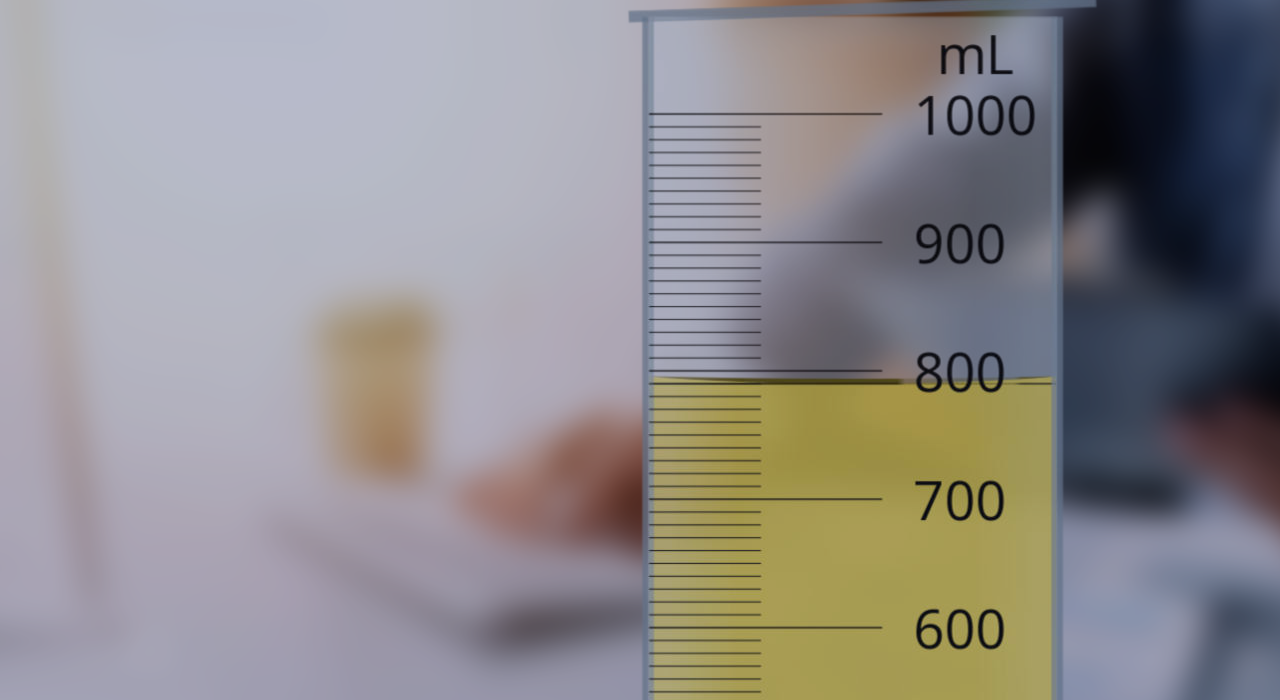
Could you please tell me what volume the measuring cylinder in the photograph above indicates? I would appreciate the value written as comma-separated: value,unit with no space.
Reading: 790,mL
